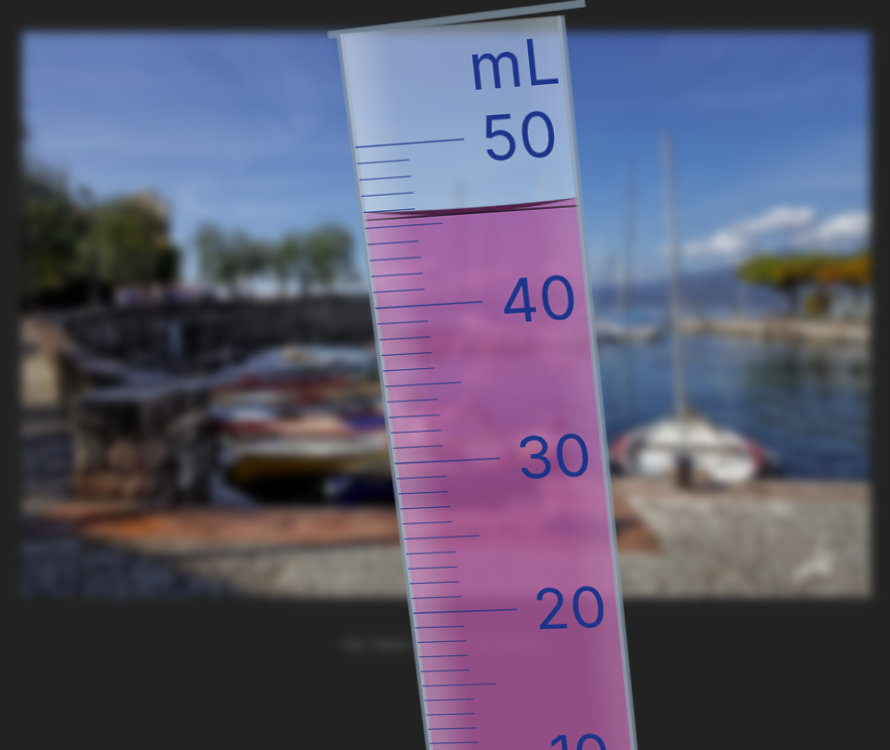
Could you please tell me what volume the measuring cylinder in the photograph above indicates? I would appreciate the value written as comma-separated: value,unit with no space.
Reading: 45.5,mL
